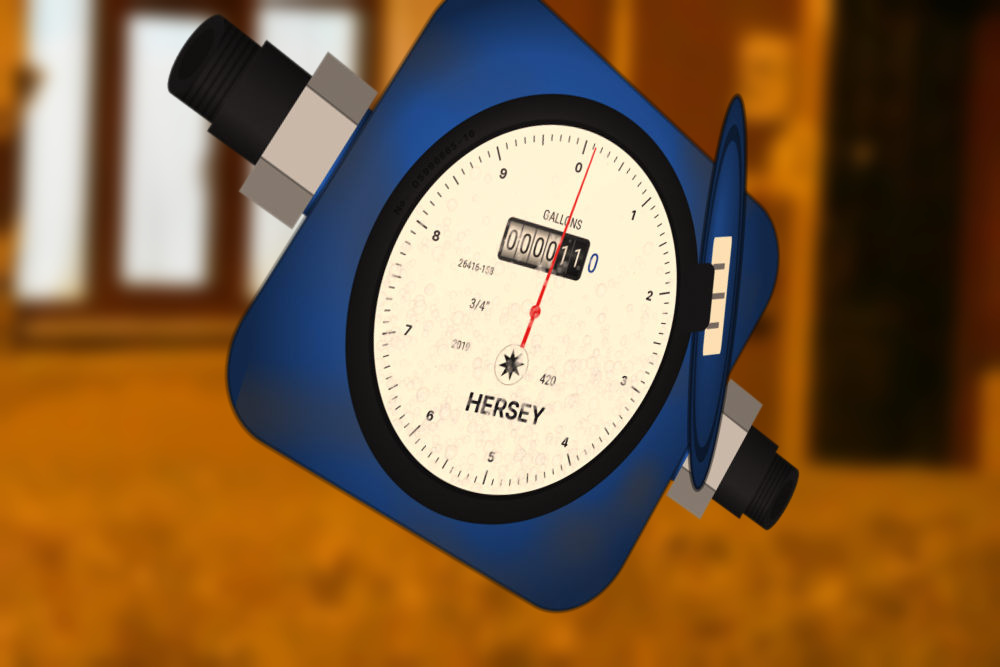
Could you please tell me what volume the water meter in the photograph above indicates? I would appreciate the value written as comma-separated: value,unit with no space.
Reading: 110.1,gal
